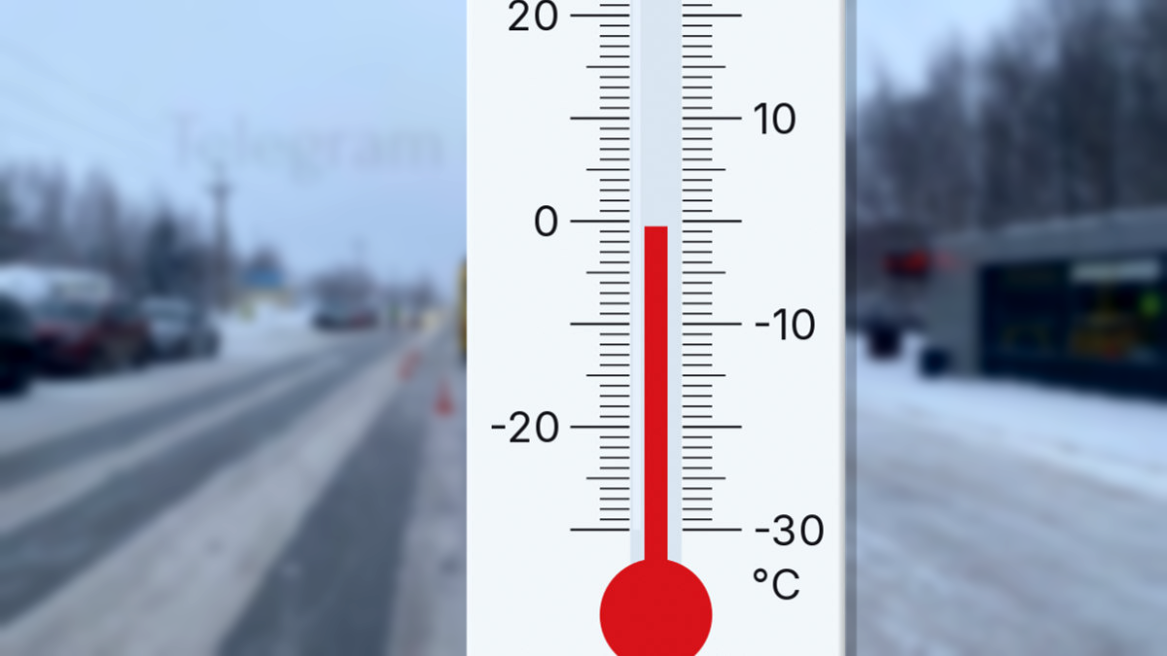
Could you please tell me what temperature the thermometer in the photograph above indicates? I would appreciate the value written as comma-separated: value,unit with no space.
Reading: -0.5,°C
